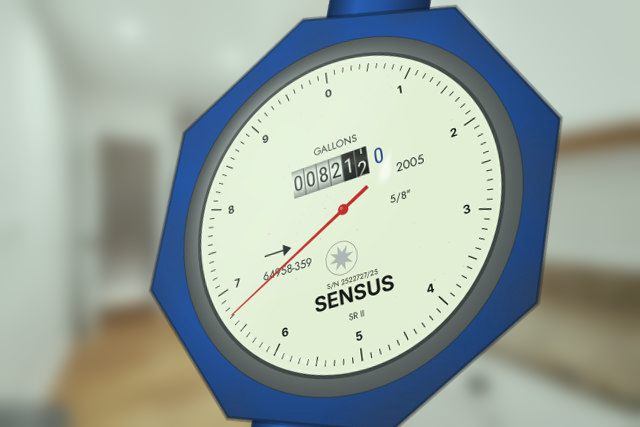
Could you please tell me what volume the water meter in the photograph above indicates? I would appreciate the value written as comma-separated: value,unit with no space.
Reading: 82116.7,gal
